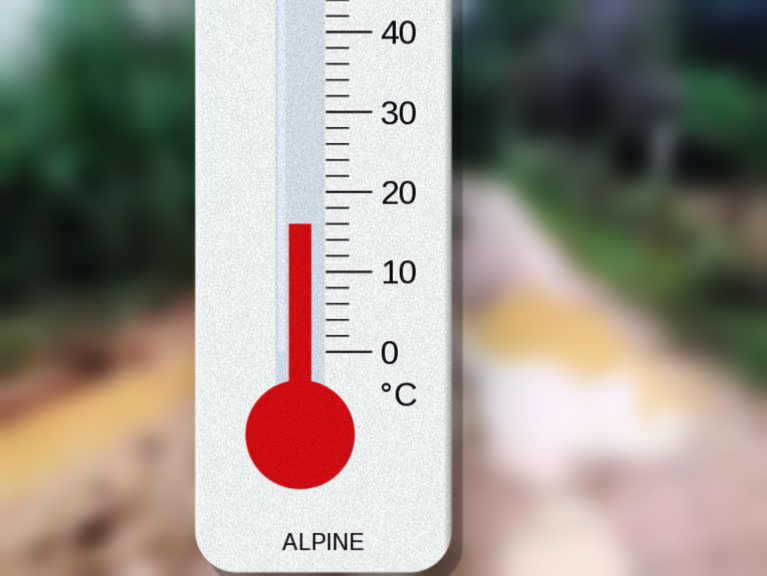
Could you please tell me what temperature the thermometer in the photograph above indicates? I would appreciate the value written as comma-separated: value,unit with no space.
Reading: 16,°C
